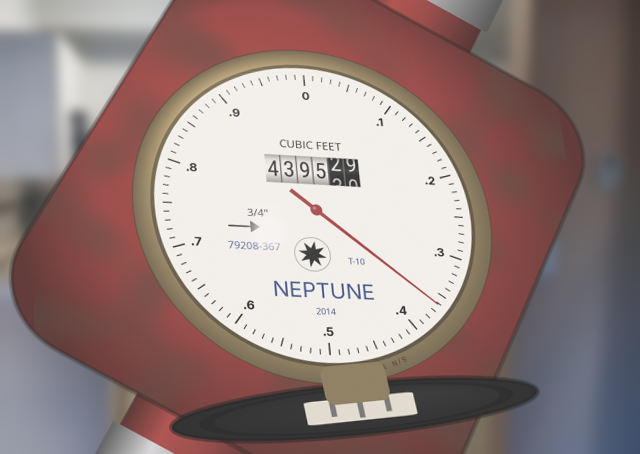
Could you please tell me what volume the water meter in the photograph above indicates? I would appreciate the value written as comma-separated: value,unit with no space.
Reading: 439529.36,ft³
